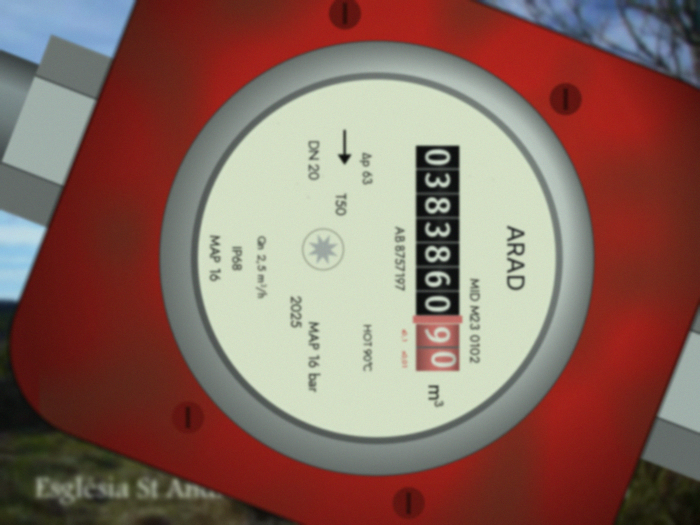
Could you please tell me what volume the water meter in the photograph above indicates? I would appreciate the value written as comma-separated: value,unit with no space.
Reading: 383860.90,m³
